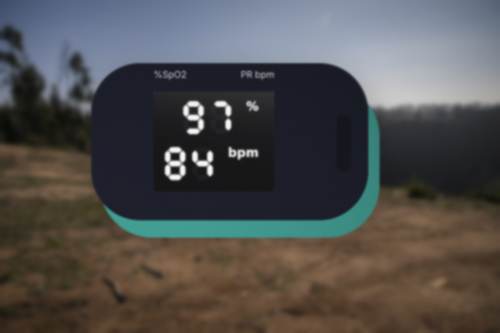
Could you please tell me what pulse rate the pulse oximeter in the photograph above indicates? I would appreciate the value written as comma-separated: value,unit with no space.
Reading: 84,bpm
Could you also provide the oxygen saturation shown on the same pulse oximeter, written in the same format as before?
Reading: 97,%
